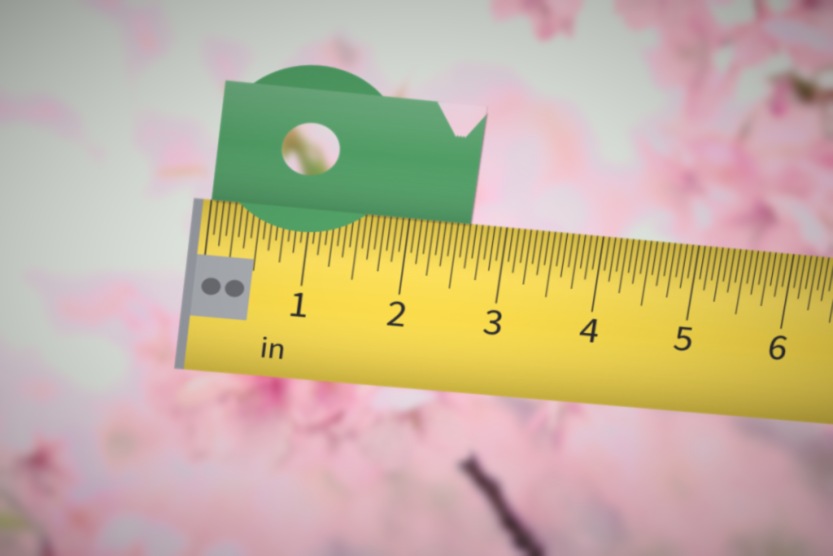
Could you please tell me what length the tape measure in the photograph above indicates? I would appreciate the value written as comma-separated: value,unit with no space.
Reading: 2.625,in
